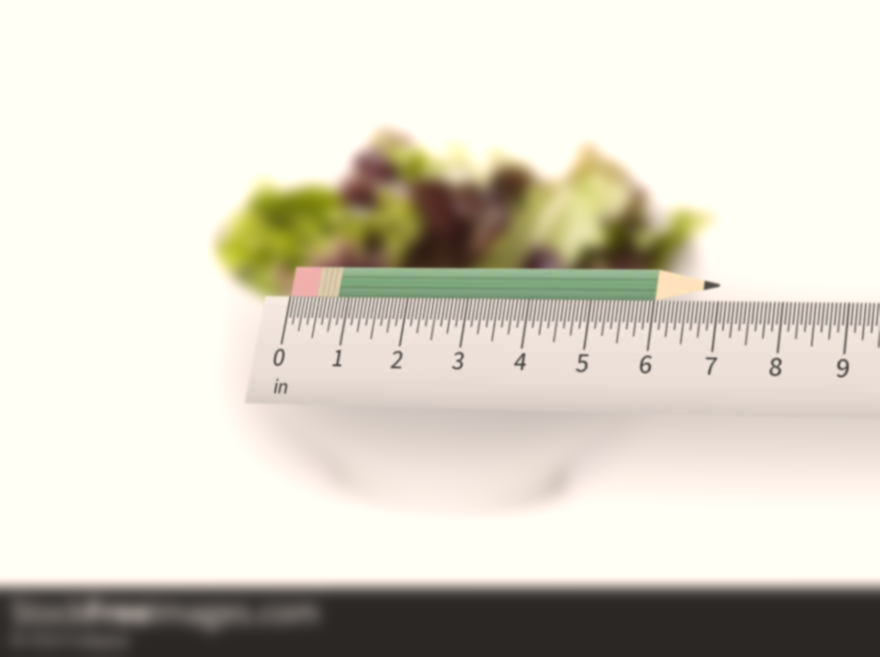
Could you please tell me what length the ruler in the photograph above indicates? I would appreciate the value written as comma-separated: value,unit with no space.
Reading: 7,in
